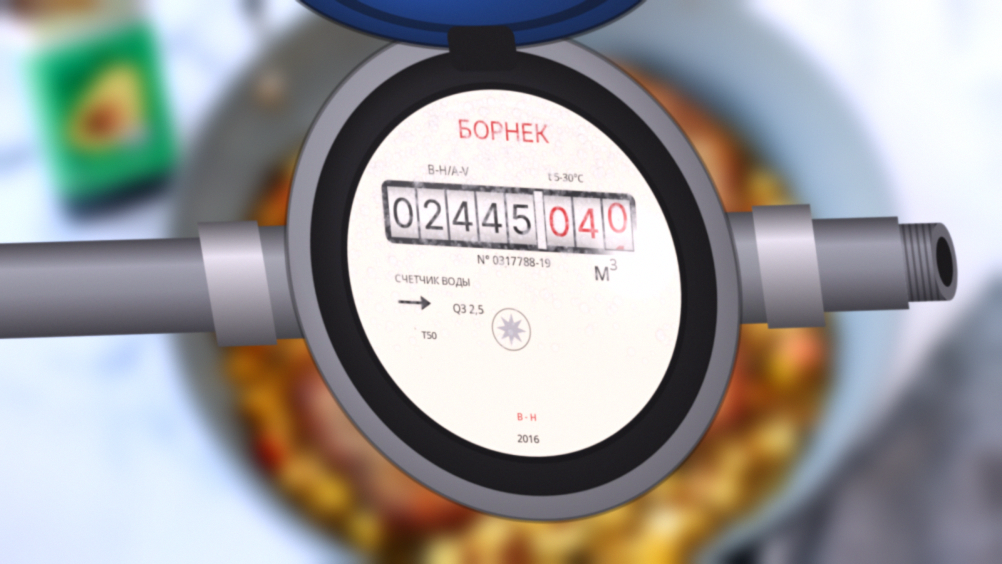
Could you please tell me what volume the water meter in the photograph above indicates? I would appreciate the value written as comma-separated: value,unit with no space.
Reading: 2445.040,m³
